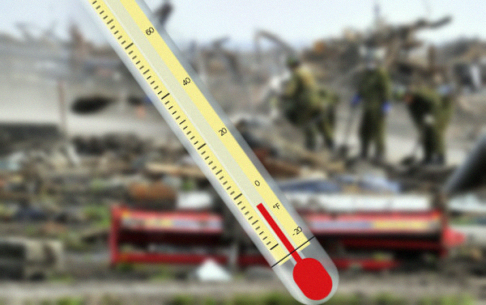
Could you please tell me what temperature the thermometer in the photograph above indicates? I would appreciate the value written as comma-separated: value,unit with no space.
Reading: -6,°F
